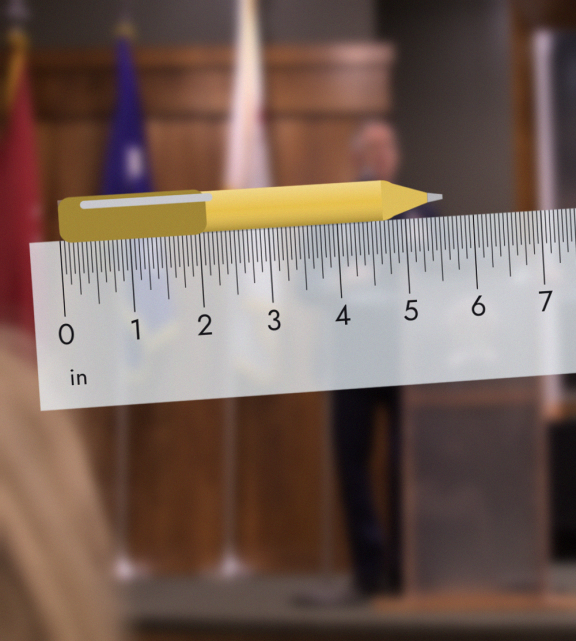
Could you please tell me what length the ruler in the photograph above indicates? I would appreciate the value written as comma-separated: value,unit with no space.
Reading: 5.5625,in
